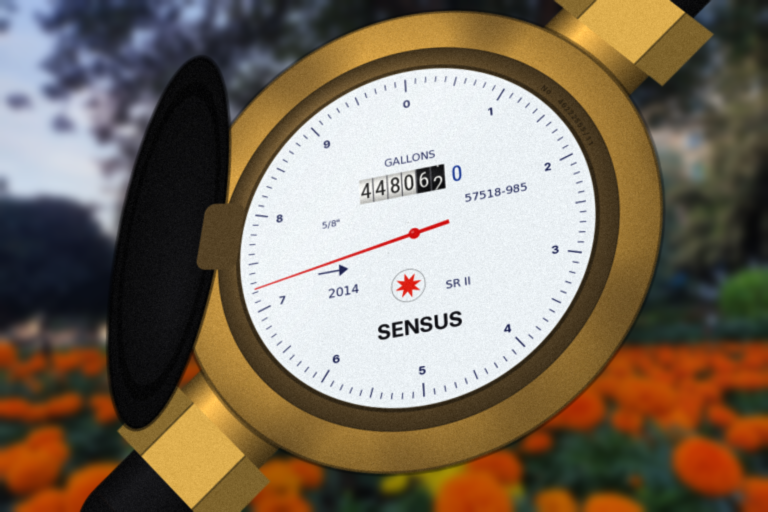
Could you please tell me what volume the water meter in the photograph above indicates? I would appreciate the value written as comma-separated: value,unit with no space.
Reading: 4480617.2,gal
